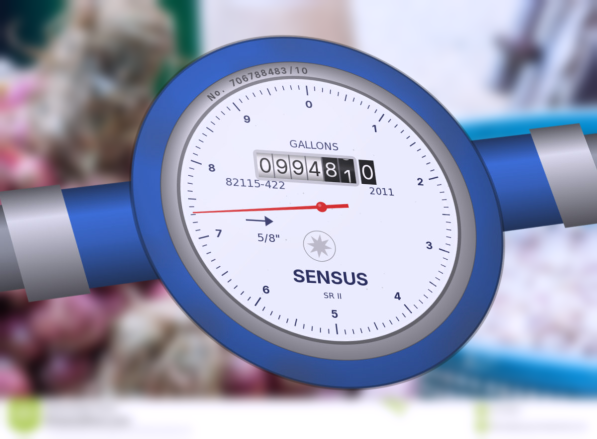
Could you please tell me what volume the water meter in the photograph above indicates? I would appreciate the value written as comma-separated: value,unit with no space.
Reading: 994807.3,gal
